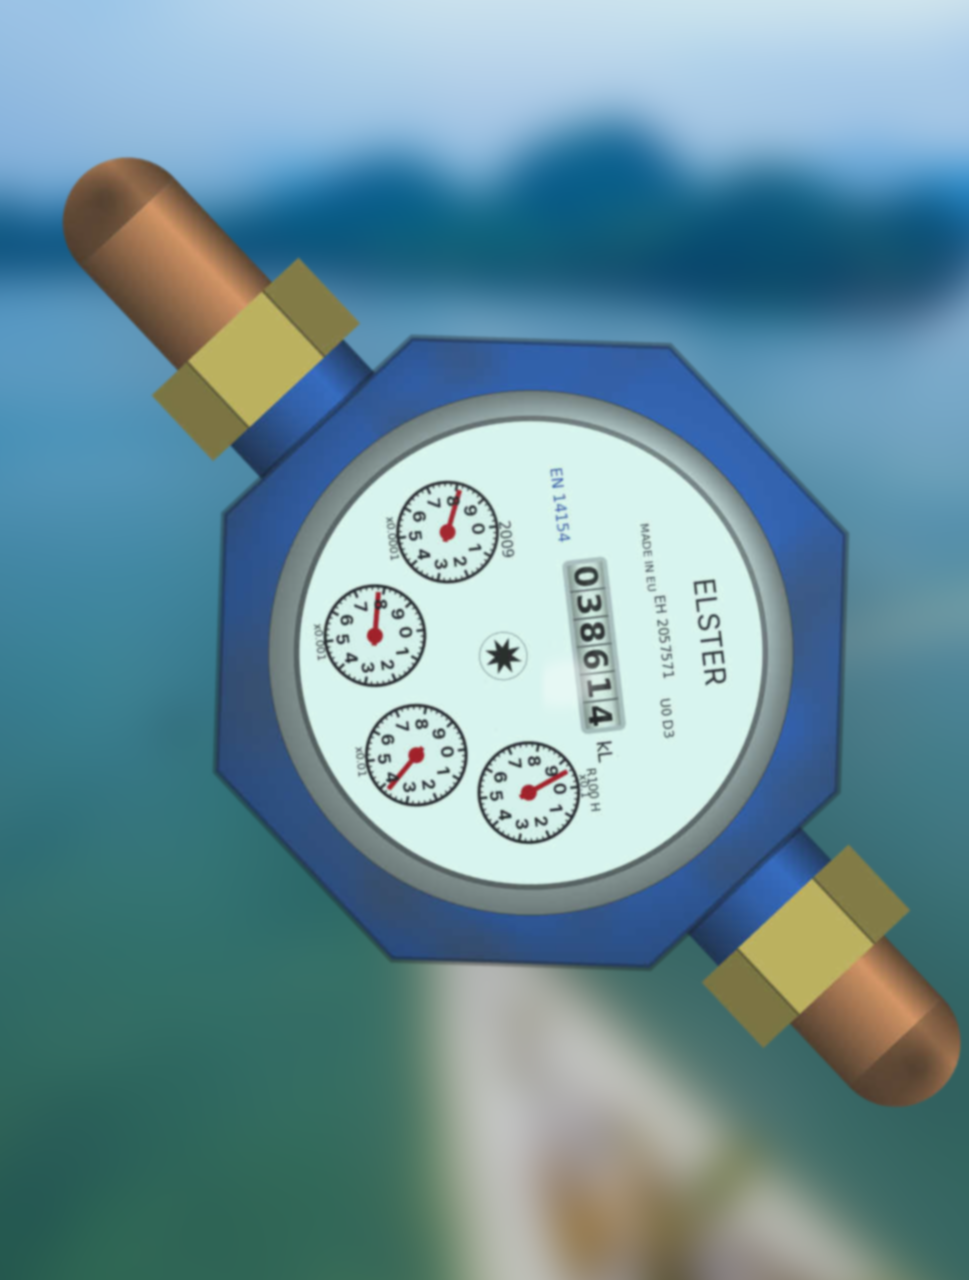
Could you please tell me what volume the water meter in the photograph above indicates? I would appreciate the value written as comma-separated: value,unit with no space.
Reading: 38613.9378,kL
